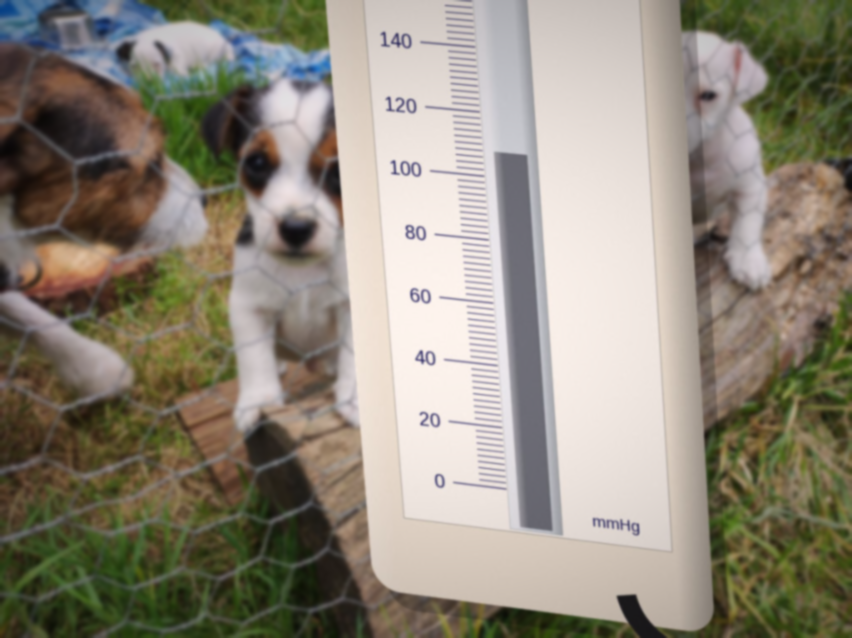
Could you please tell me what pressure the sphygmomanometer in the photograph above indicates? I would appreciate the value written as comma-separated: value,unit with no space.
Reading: 108,mmHg
